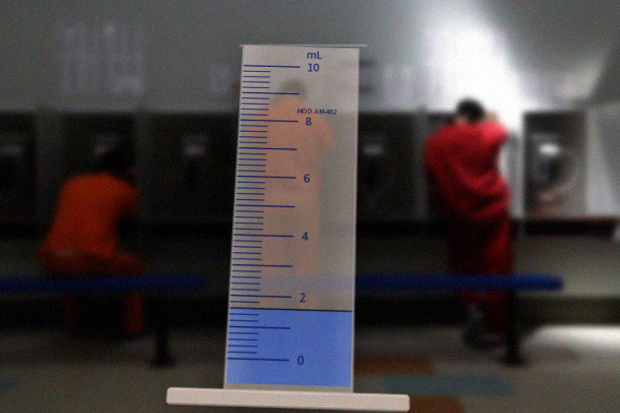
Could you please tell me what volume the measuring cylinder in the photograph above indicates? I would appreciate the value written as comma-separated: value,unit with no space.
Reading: 1.6,mL
